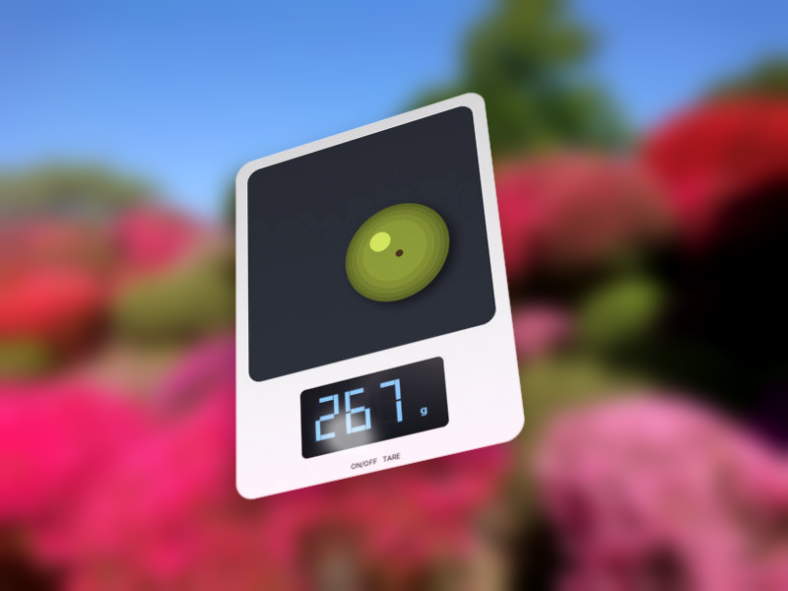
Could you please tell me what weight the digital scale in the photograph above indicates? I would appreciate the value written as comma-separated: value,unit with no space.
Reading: 267,g
